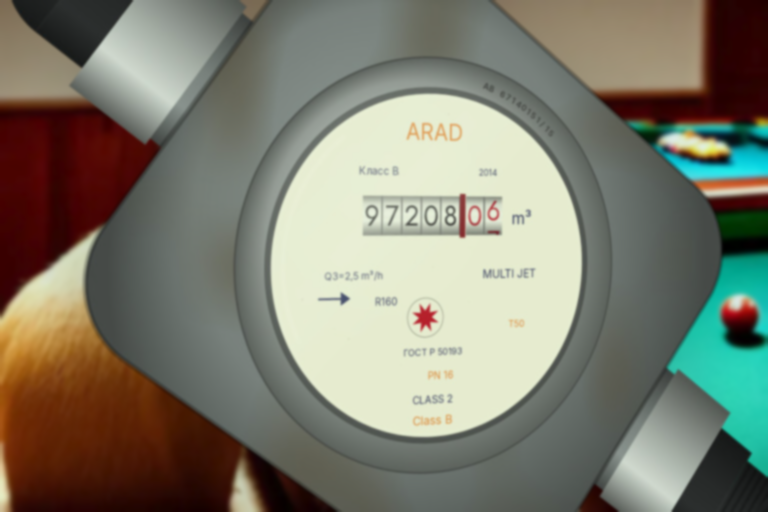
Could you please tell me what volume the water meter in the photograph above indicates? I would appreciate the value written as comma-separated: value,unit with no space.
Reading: 97208.06,m³
